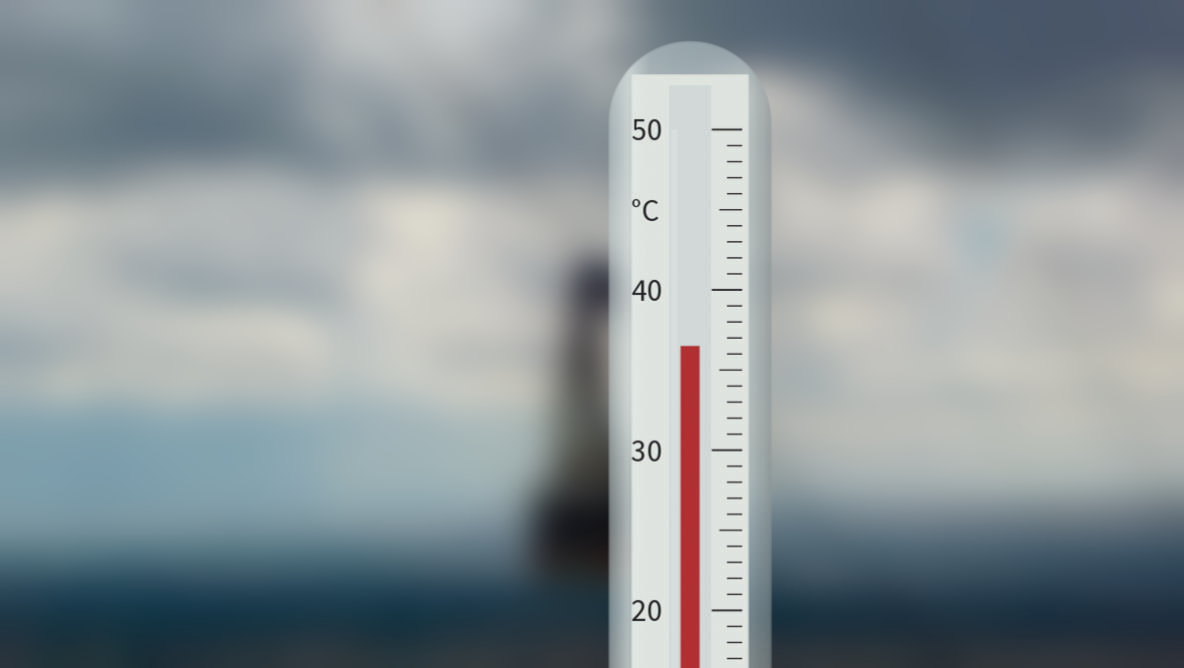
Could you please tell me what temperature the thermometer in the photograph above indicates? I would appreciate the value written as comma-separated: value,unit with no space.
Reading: 36.5,°C
